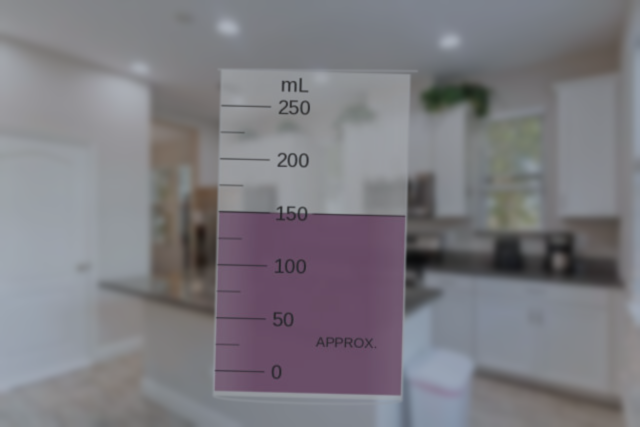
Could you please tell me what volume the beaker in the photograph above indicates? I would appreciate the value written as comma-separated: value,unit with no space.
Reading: 150,mL
